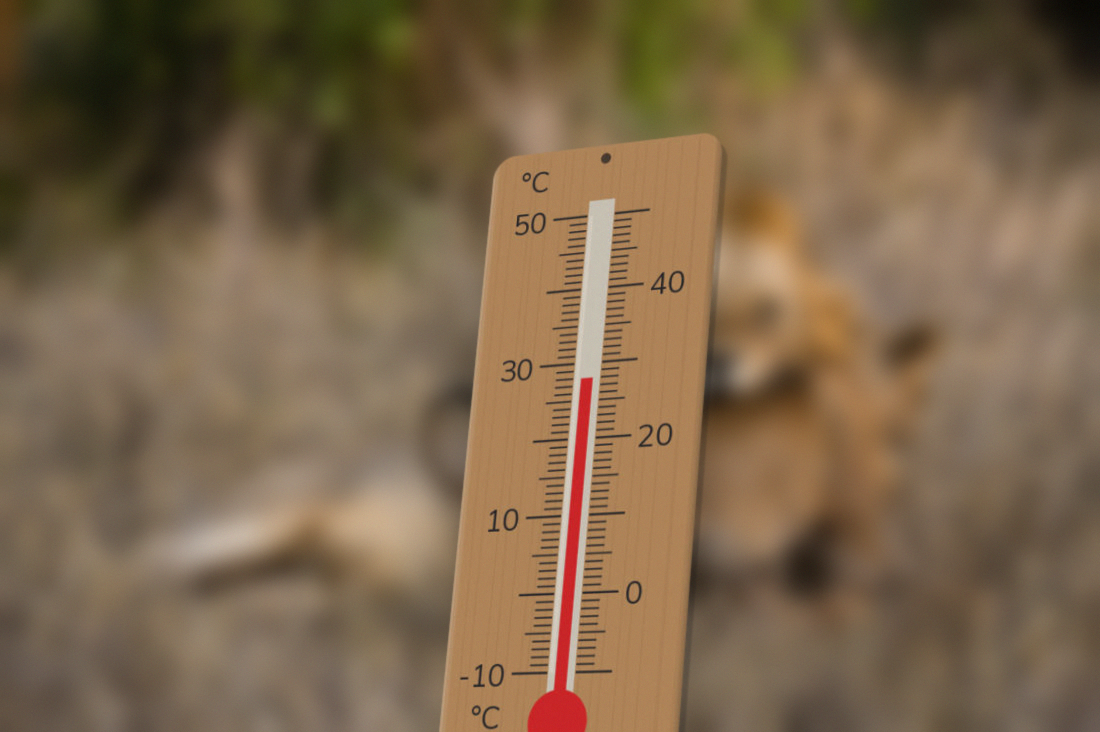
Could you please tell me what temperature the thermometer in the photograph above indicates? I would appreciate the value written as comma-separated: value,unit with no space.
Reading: 28,°C
